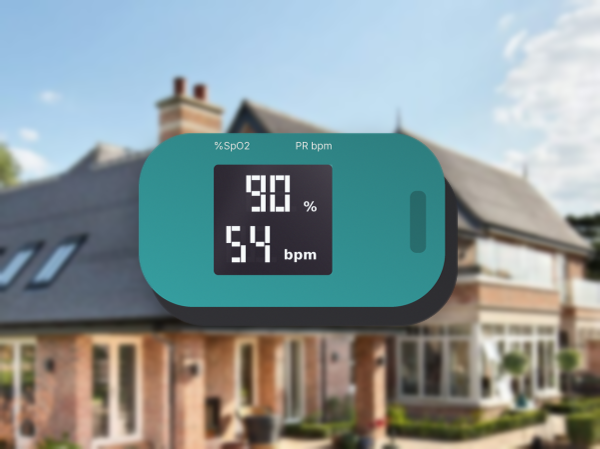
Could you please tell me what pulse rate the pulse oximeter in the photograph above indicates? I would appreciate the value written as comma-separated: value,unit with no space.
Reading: 54,bpm
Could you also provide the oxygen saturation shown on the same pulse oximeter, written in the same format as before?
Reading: 90,%
